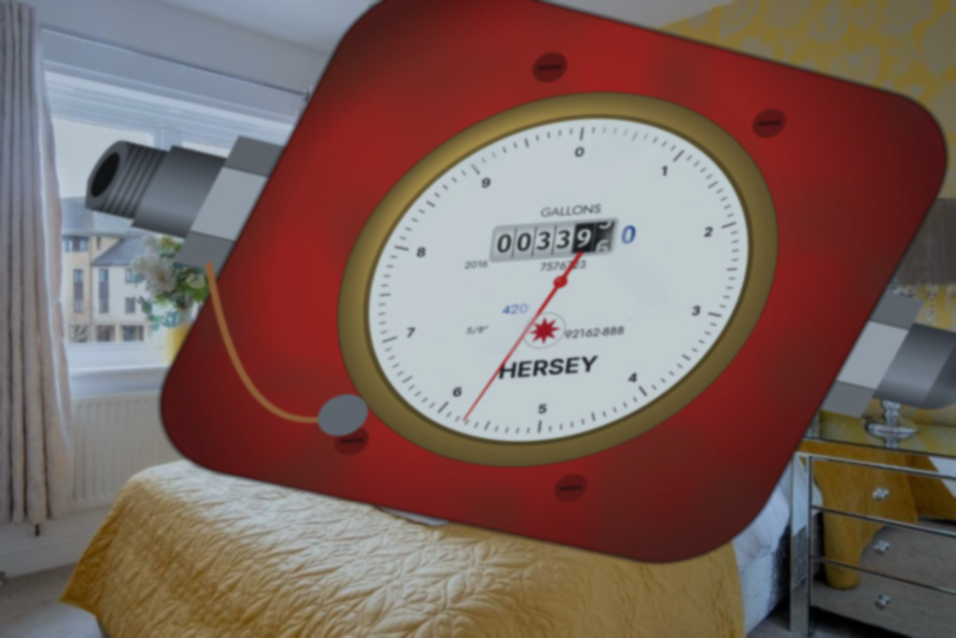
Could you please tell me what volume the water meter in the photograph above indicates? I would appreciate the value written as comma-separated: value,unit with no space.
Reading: 33955.7,gal
